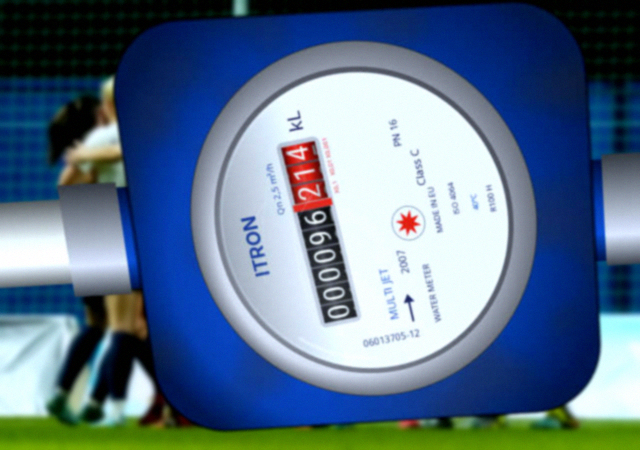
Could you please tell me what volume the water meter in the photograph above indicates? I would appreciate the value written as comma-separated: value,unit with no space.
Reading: 96.214,kL
